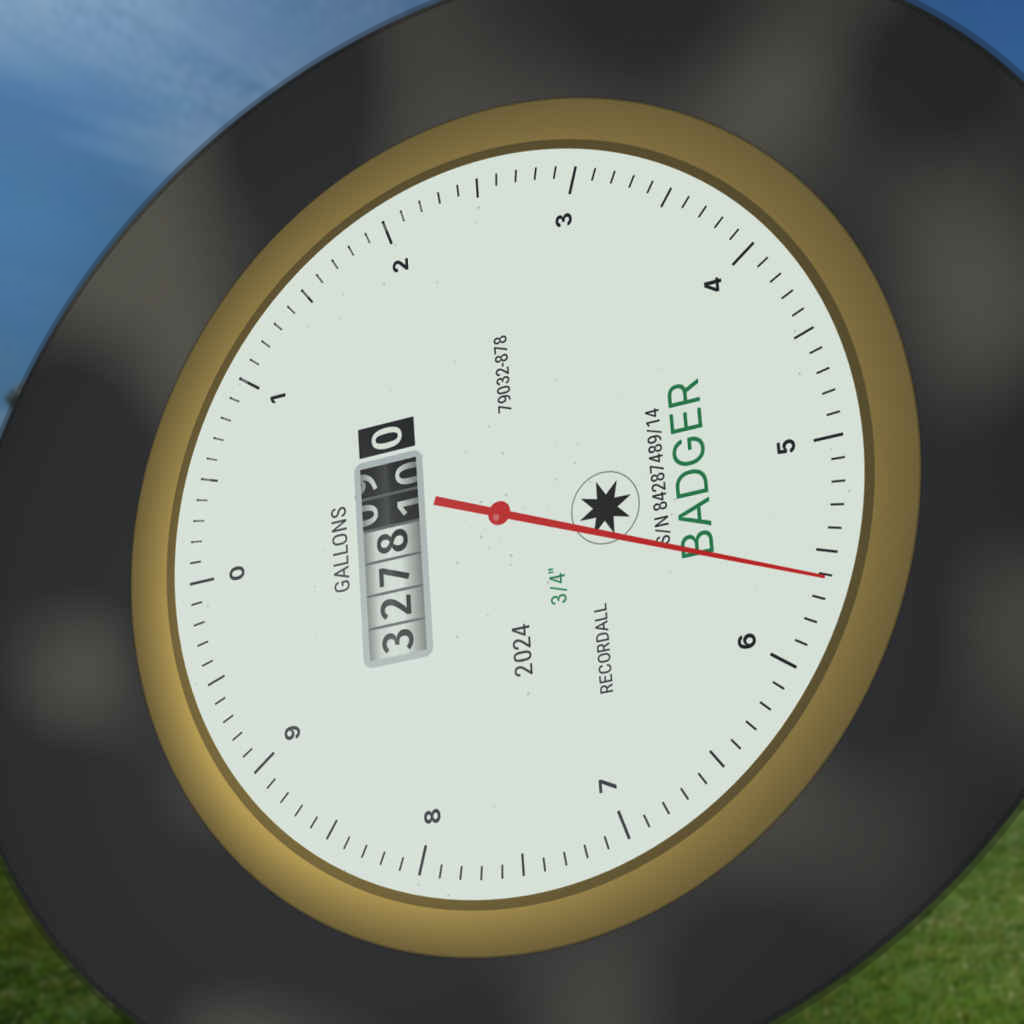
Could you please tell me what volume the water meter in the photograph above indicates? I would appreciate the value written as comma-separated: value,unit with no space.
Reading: 3278095.6,gal
